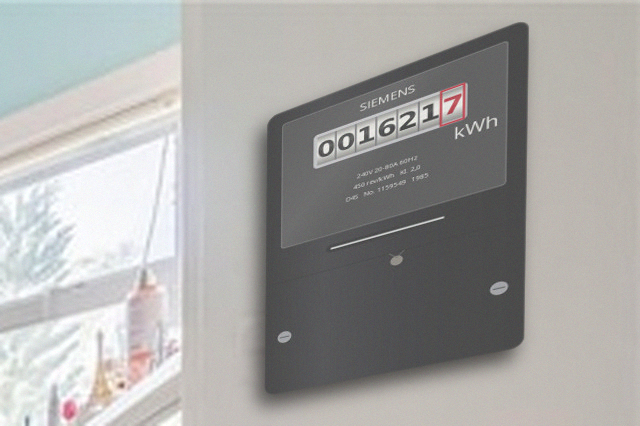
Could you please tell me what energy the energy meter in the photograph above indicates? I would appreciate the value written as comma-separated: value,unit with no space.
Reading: 1621.7,kWh
